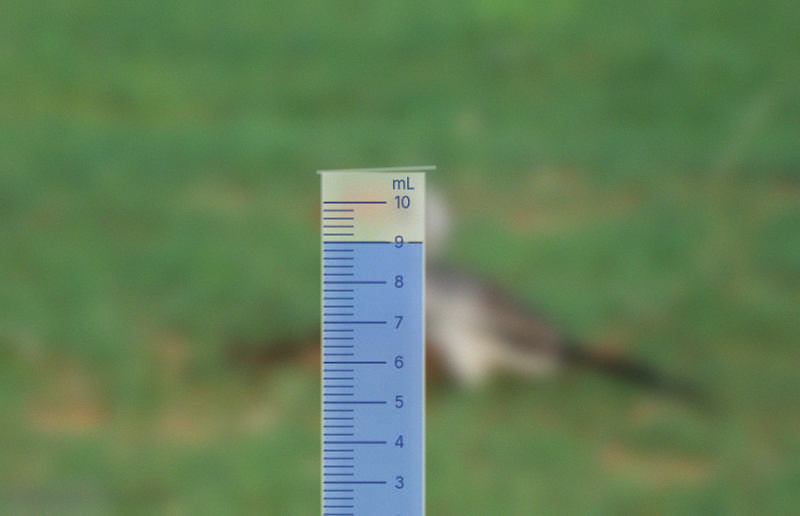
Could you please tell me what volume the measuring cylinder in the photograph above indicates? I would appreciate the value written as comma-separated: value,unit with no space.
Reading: 9,mL
